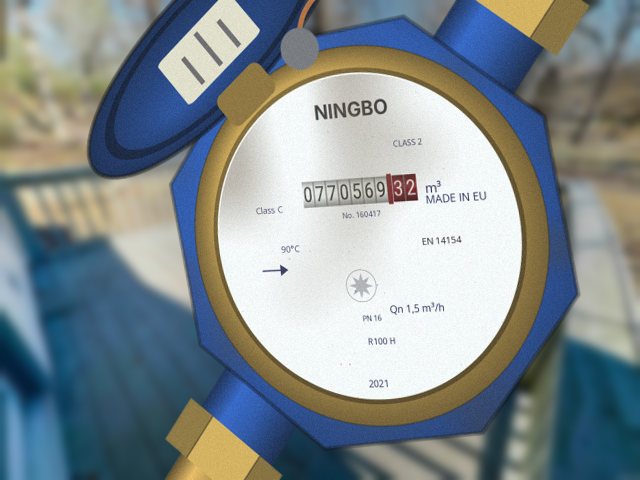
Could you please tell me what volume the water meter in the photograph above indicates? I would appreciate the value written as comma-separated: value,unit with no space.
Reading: 770569.32,m³
